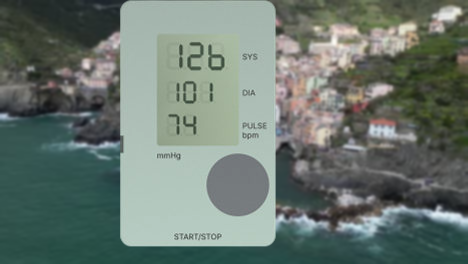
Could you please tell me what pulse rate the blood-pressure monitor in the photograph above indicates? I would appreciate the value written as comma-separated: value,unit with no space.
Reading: 74,bpm
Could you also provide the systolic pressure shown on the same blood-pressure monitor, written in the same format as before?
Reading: 126,mmHg
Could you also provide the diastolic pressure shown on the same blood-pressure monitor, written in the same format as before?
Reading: 101,mmHg
